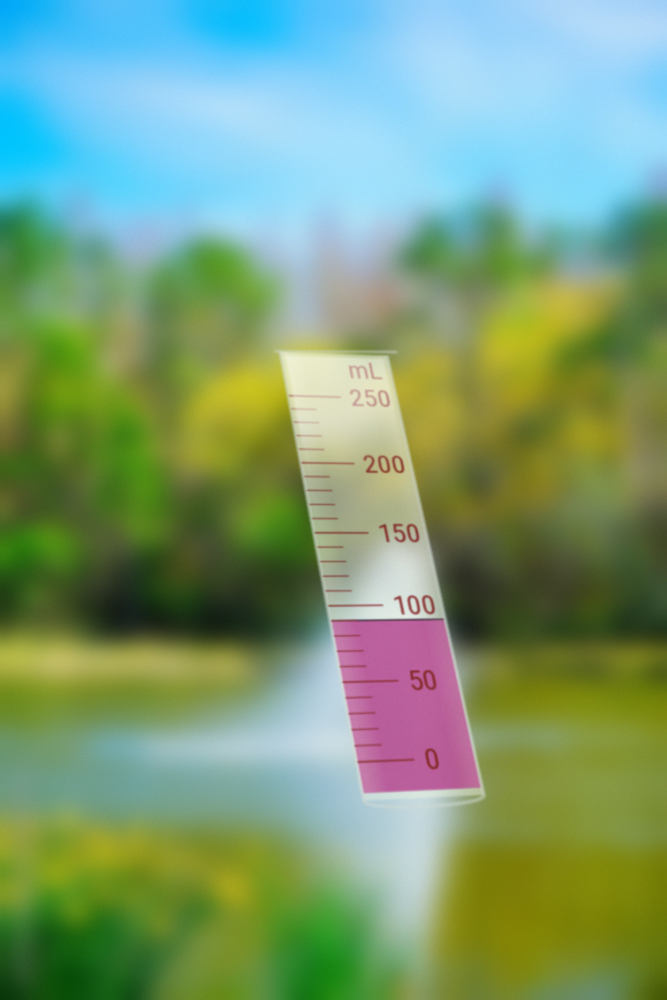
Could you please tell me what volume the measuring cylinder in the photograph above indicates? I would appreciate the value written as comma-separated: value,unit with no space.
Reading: 90,mL
